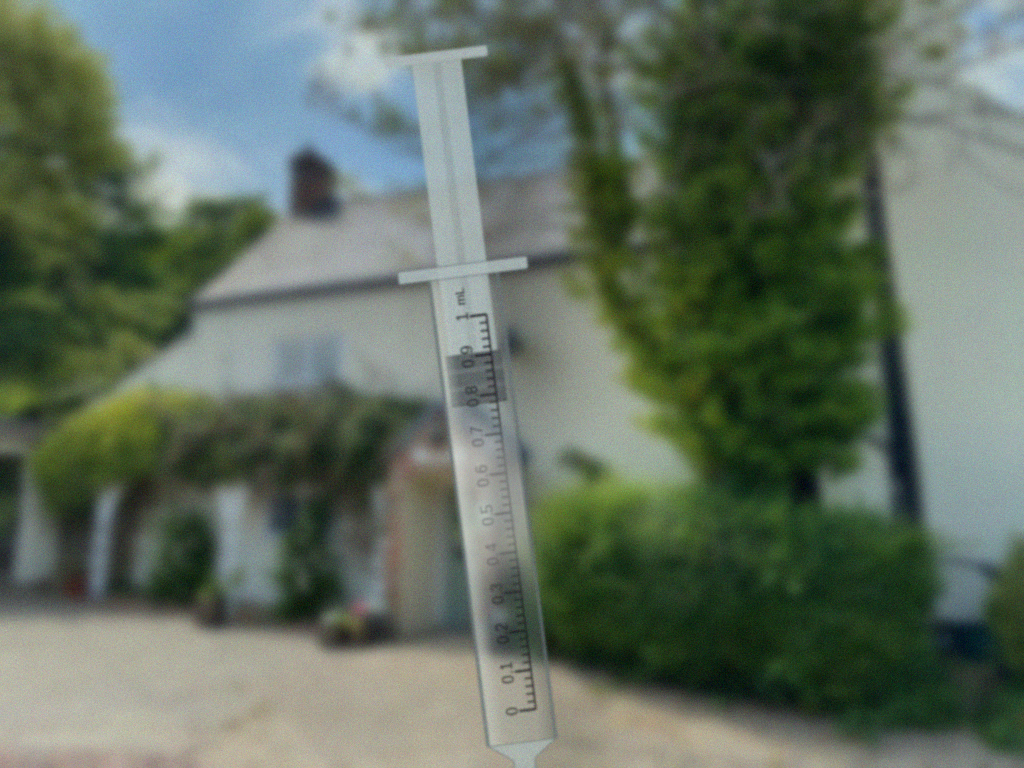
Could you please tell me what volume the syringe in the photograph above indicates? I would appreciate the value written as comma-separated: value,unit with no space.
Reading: 0.78,mL
